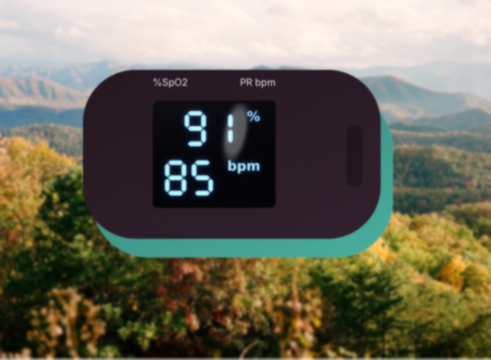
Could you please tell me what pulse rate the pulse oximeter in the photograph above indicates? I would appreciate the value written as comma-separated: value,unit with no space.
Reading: 85,bpm
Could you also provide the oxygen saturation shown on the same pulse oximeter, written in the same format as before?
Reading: 91,%
